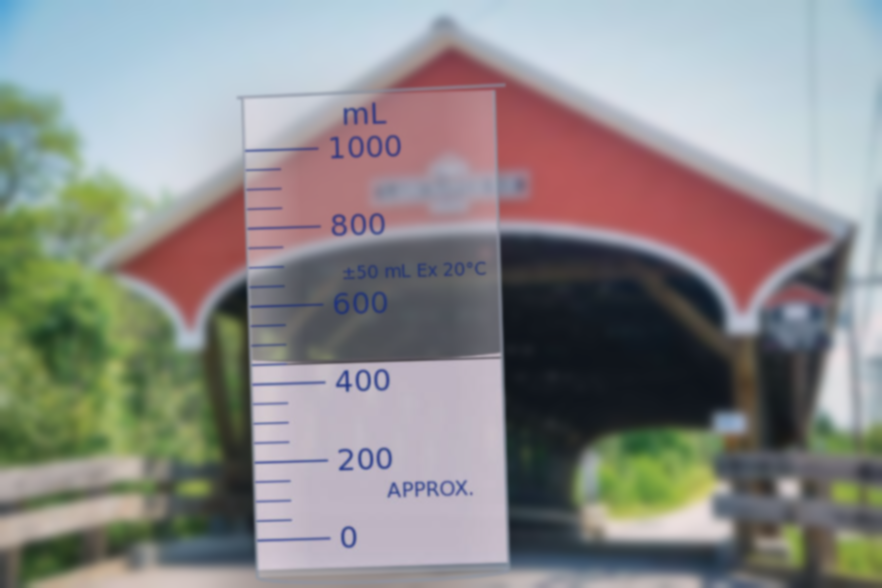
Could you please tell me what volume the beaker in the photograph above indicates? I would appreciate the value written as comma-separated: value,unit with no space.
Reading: 450,mL
